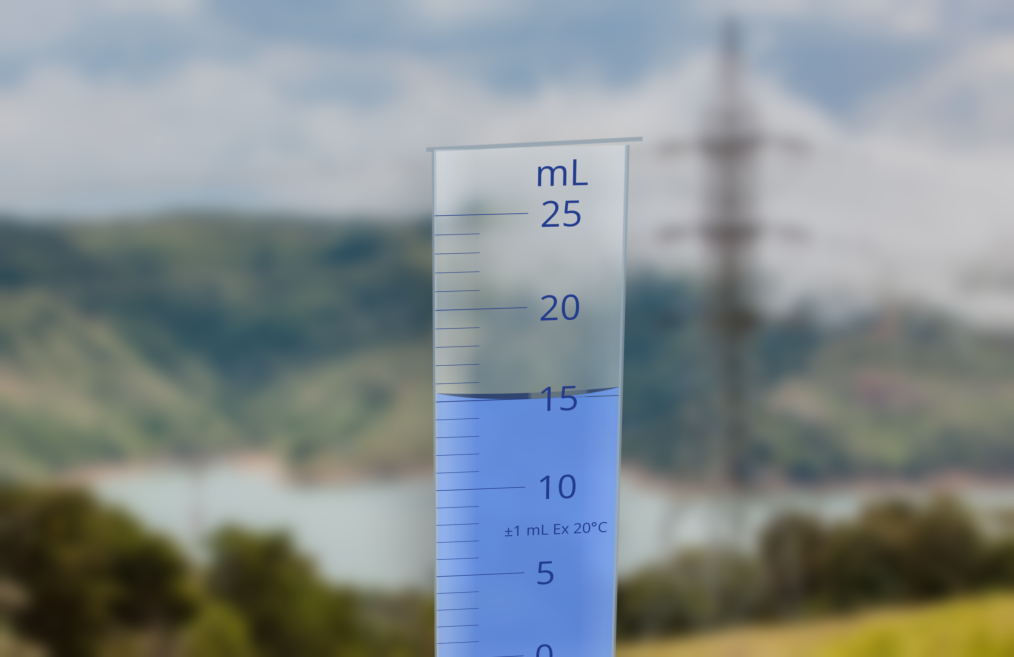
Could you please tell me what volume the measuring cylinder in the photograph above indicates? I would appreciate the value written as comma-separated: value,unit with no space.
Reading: 15,mL
